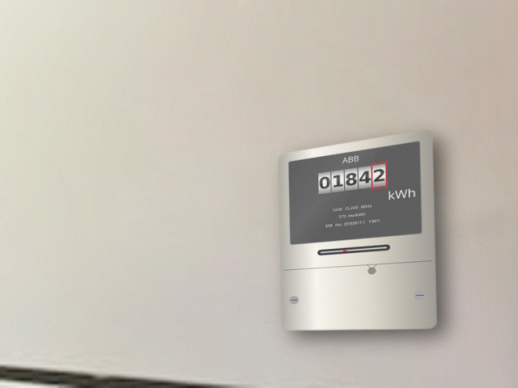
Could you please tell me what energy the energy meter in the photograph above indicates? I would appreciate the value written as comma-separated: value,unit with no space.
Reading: 184.2,kWh
